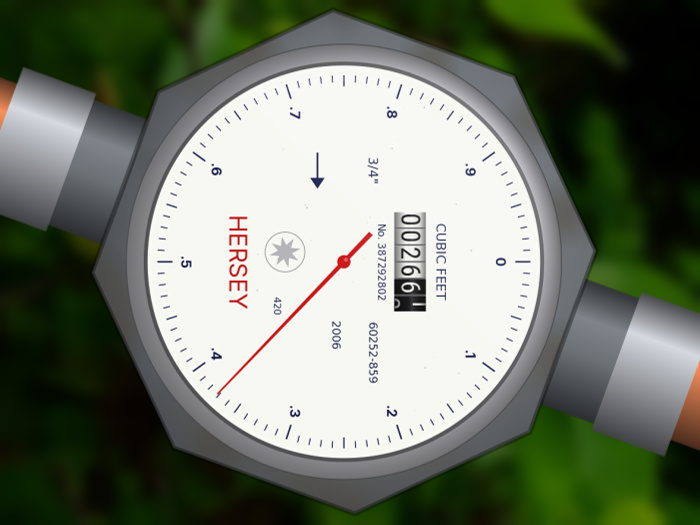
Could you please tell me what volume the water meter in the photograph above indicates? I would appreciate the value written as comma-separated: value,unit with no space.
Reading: 2661.37,ft³
